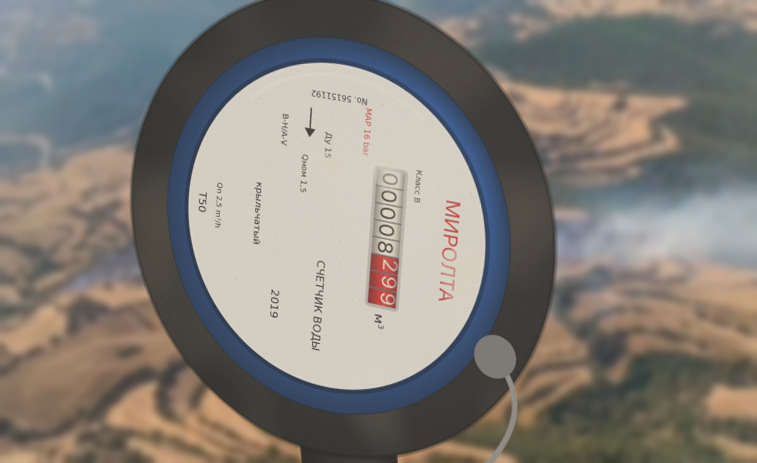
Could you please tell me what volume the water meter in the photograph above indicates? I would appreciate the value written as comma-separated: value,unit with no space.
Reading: 8.299,m³
